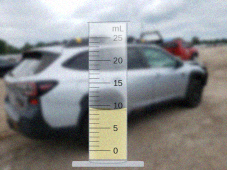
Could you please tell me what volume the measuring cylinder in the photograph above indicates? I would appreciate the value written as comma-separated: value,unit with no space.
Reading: 9,mL
